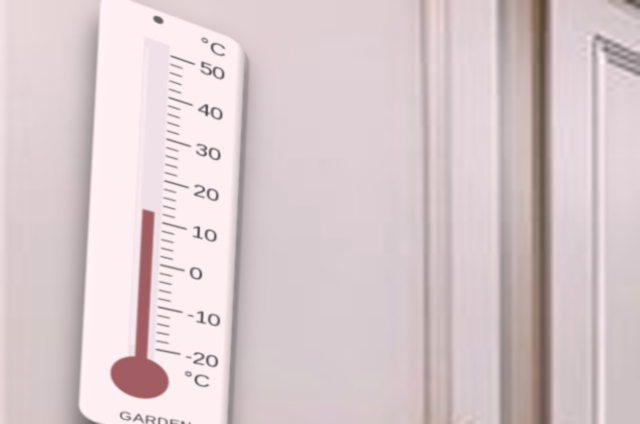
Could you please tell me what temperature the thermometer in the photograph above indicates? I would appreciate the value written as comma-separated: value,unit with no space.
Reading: 12,°C
